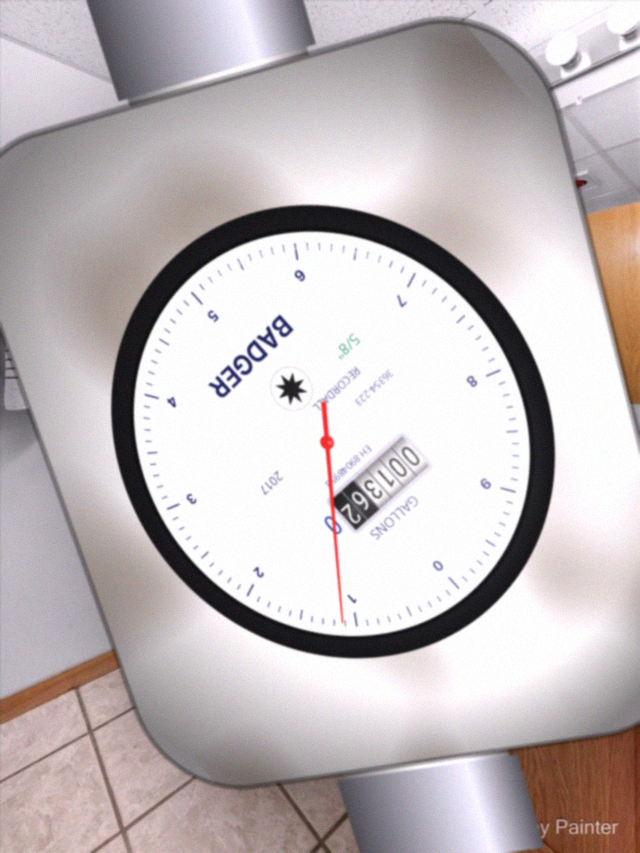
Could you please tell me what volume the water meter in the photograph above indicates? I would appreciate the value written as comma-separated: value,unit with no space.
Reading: 13621.1,gal
